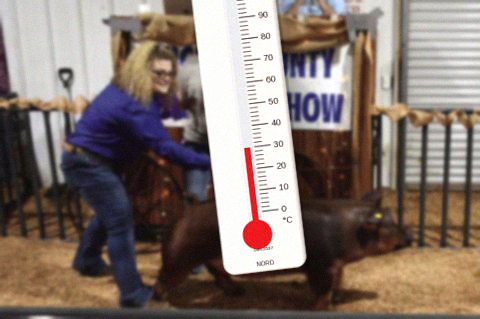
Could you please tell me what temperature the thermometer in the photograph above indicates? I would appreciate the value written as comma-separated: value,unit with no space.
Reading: 30,°C
